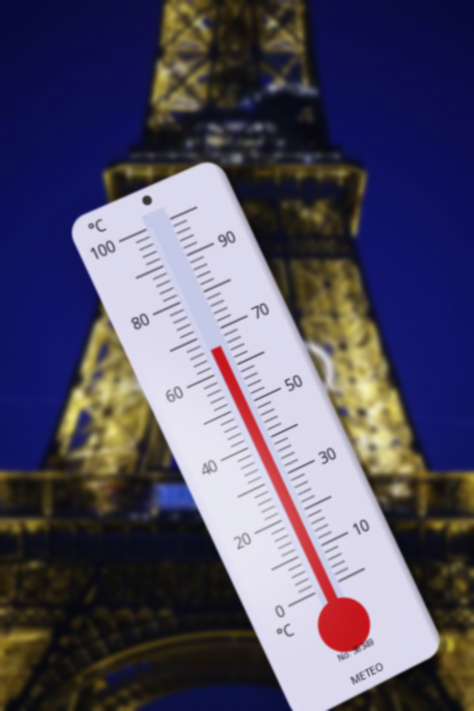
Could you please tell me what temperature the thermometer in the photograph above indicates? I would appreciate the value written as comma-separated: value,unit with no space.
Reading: 66,°C
